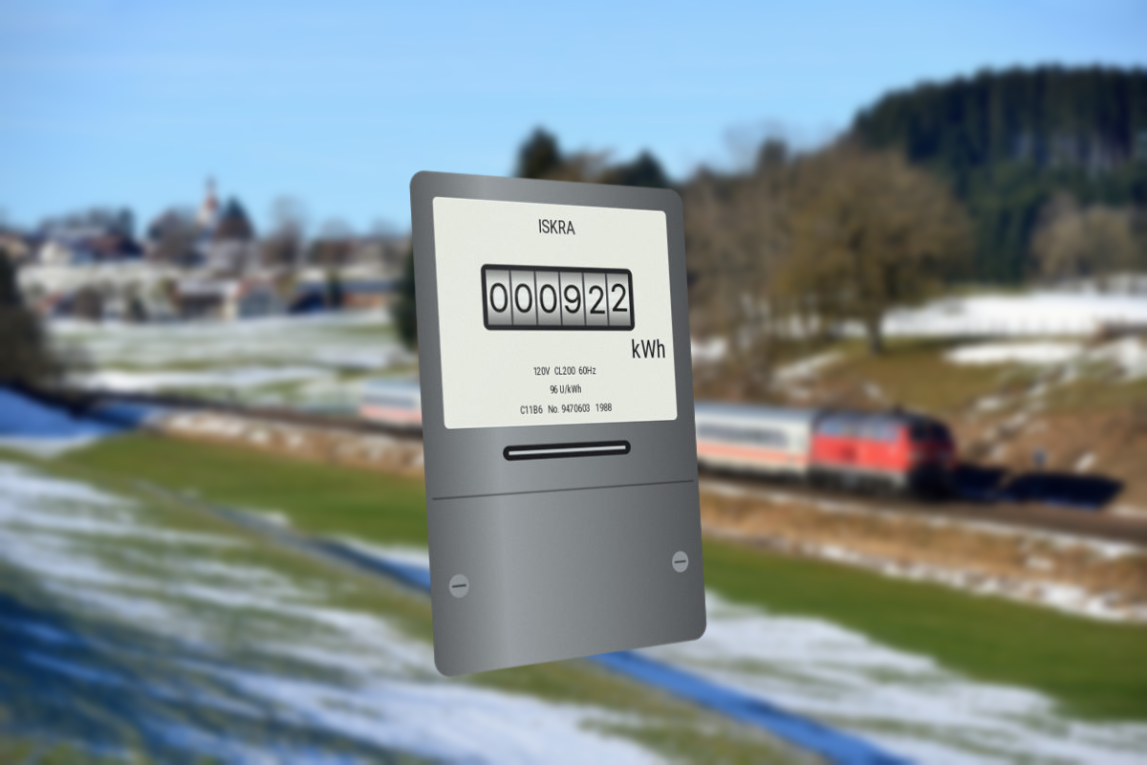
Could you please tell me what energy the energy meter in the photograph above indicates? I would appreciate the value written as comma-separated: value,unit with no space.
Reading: 922,kWh
